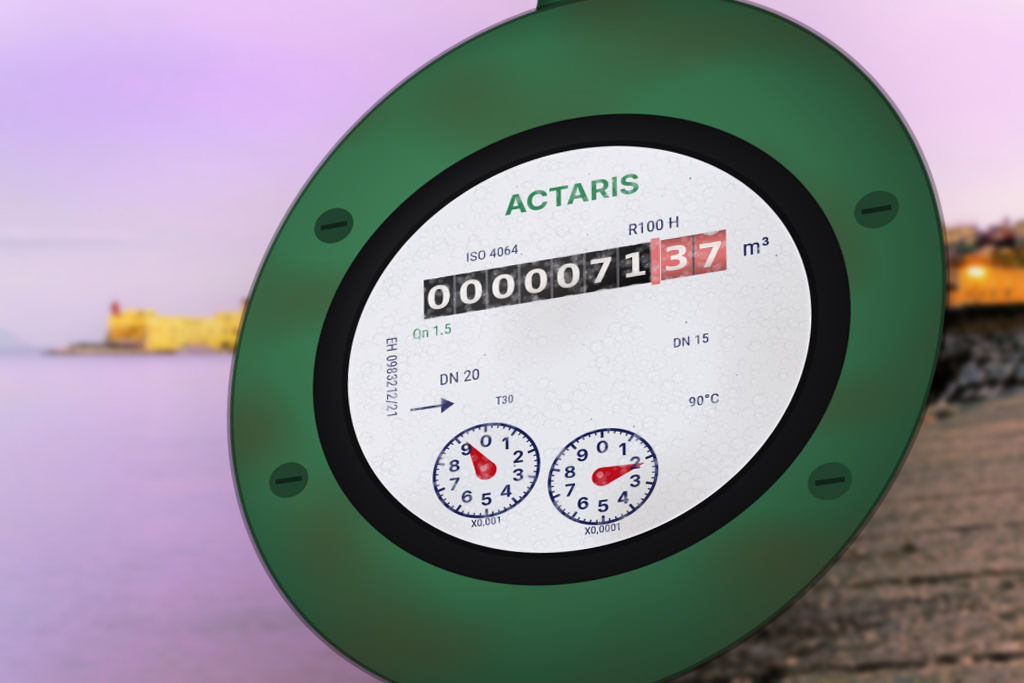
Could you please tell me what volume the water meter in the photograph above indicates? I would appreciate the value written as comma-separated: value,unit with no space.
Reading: 71.3692,m³
